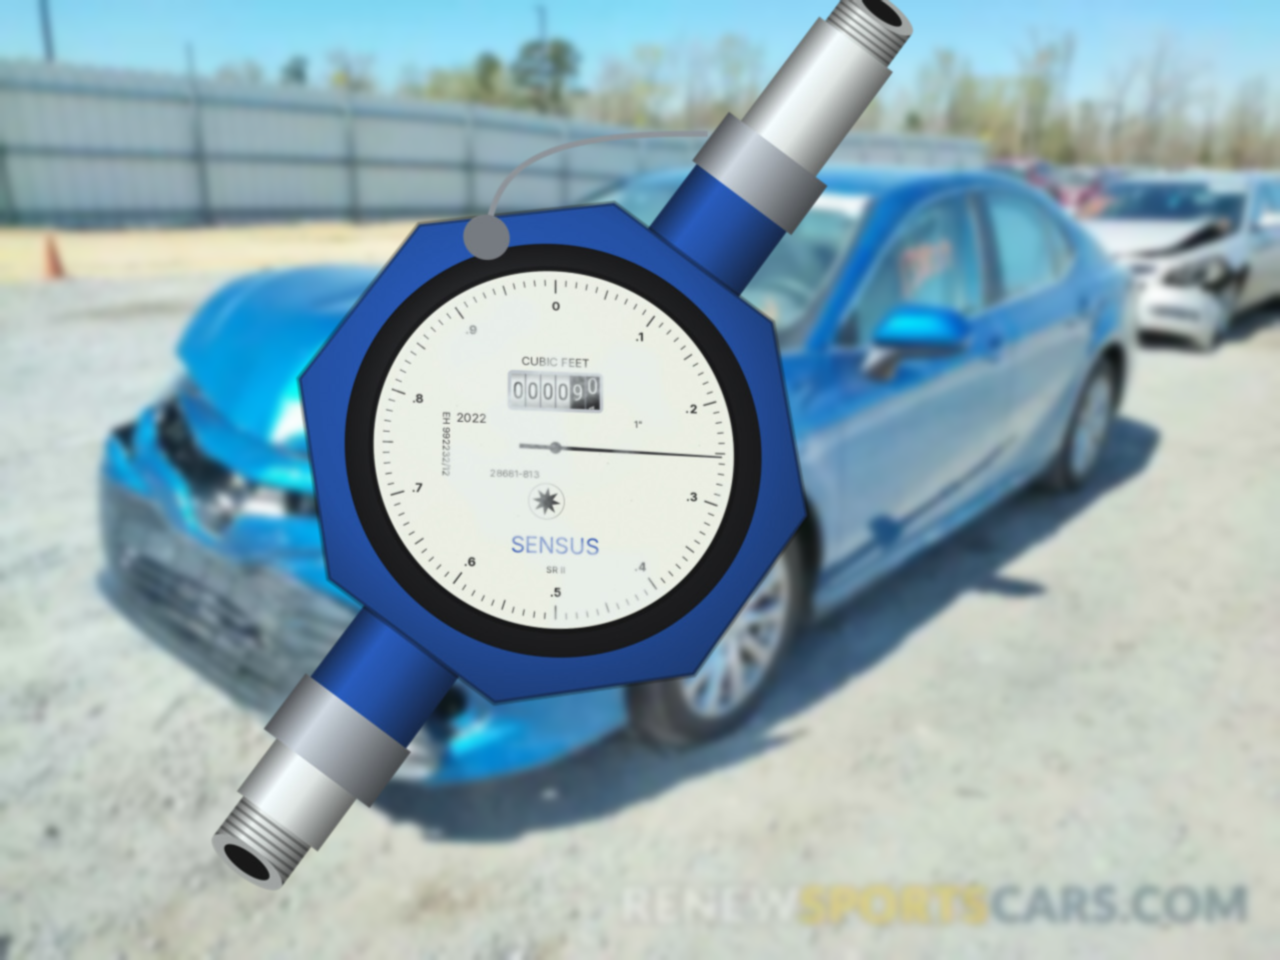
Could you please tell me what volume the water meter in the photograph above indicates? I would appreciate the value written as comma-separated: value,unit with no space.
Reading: 90.25,ft³
